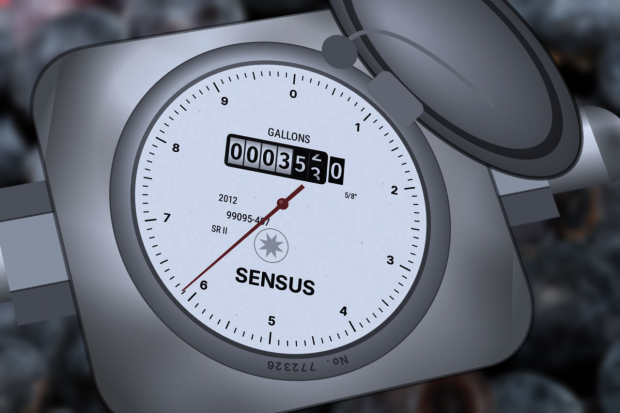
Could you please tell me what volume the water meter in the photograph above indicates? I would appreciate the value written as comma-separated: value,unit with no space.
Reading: 3526.1,gal
